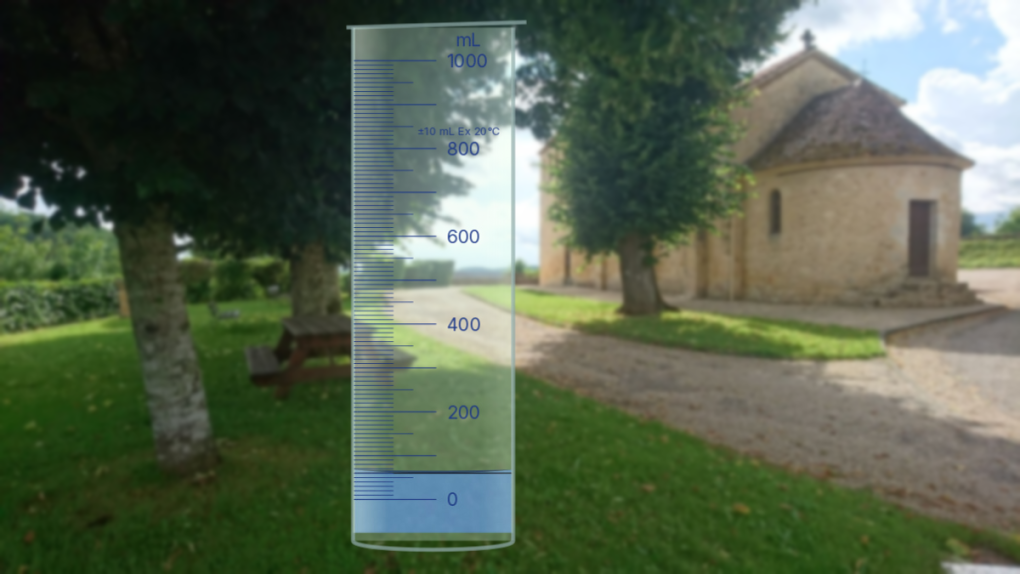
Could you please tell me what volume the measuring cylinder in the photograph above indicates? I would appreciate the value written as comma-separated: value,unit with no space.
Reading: 60,mL
